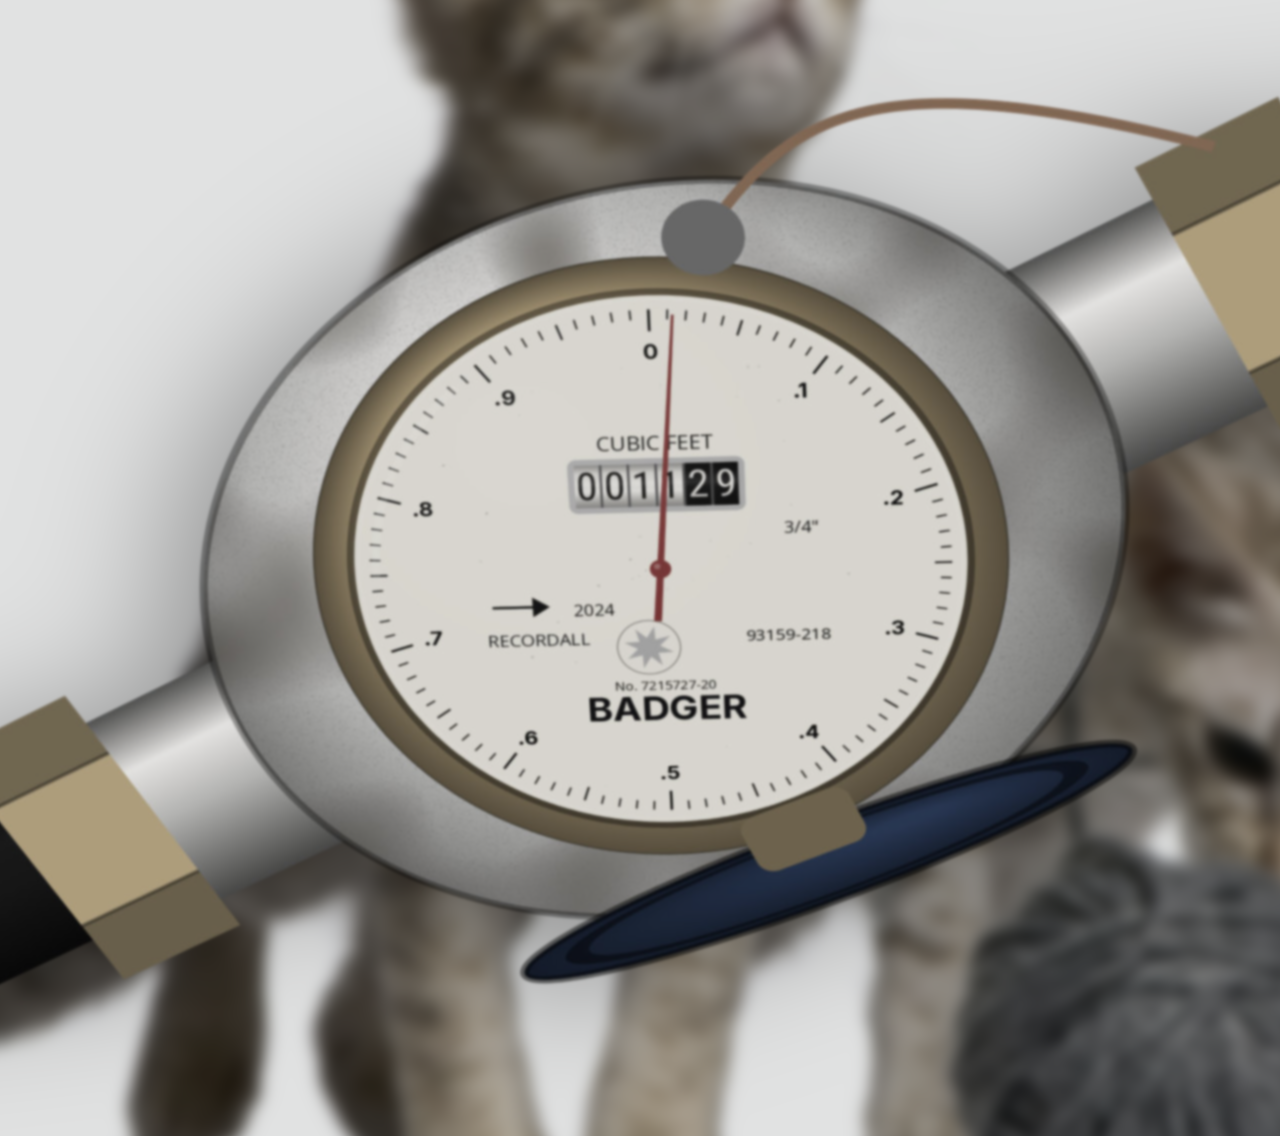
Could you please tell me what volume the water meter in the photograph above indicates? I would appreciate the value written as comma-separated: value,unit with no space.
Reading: 1129.01,ft³
